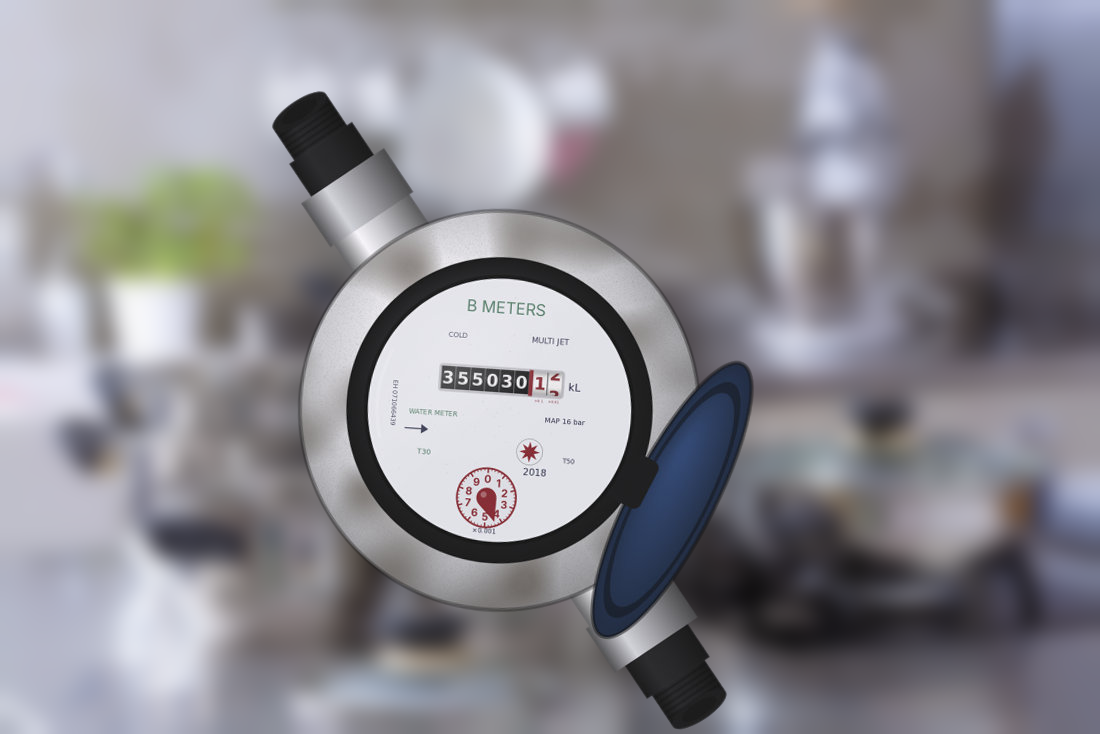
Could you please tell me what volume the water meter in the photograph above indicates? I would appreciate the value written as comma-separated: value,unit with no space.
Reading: 355030.124,kL
